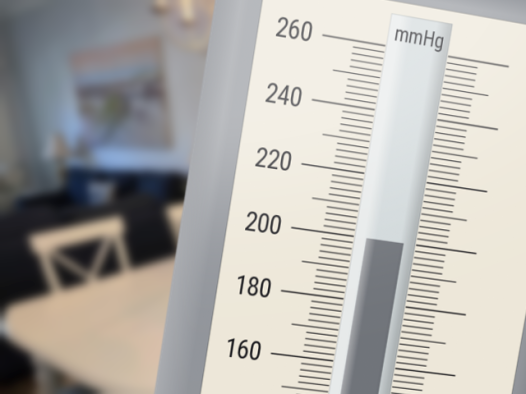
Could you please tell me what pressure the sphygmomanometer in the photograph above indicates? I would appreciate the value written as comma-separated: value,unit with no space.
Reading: 200,mmHg
